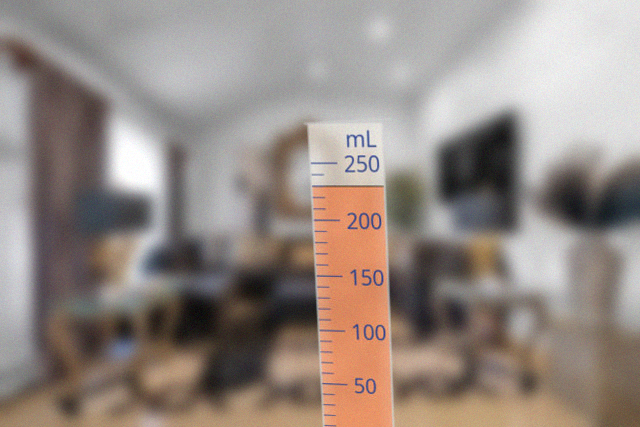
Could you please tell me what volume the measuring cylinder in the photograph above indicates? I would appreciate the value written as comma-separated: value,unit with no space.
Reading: 230,mL
